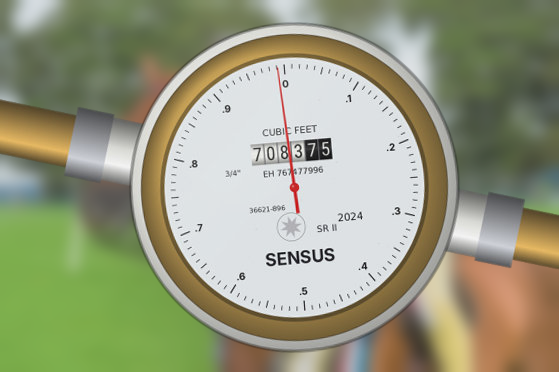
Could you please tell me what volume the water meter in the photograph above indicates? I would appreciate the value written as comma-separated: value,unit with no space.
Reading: 708374.99,ft³
